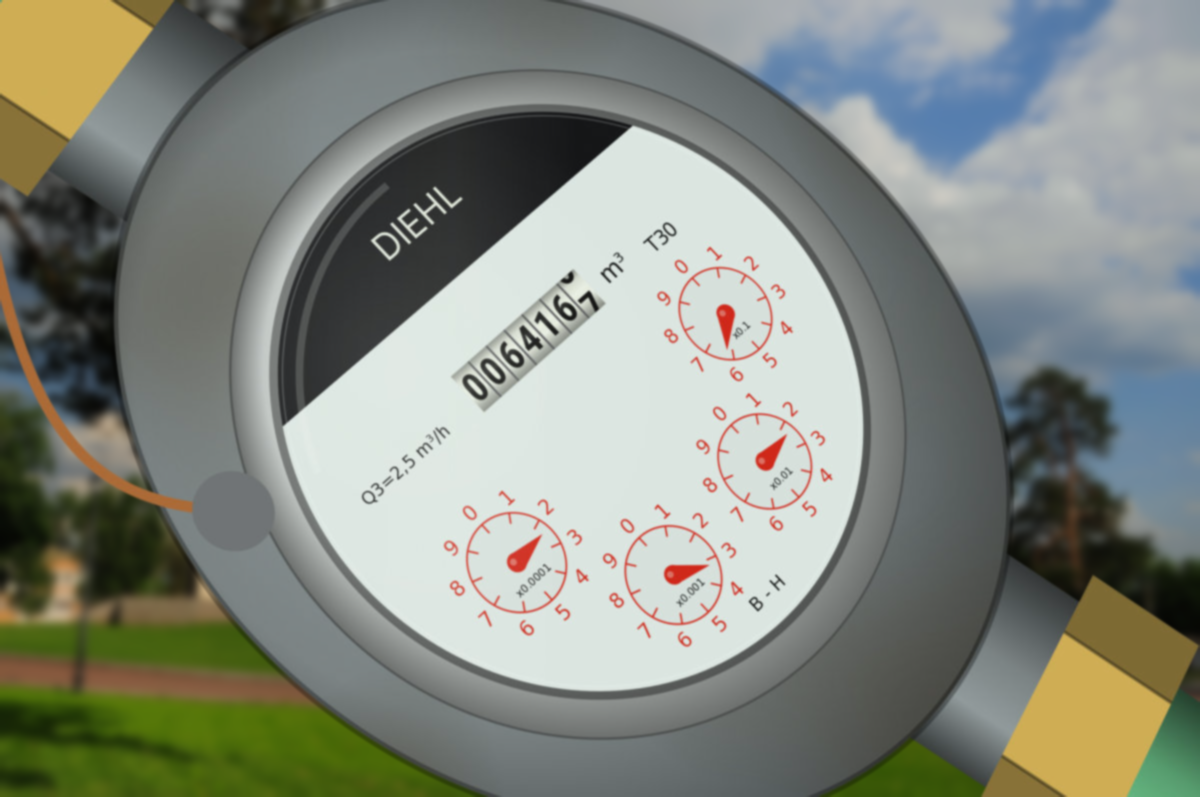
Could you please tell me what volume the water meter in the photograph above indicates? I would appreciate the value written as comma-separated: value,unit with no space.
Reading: 64166.6232,m³
